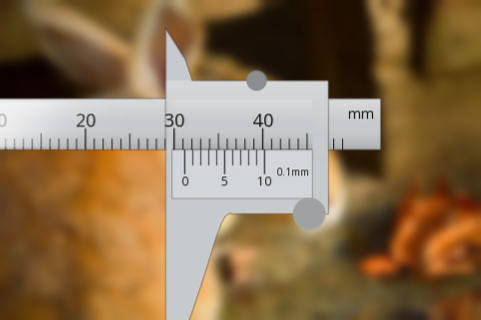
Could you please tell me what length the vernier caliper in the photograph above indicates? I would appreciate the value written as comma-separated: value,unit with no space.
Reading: 31.2,mm
